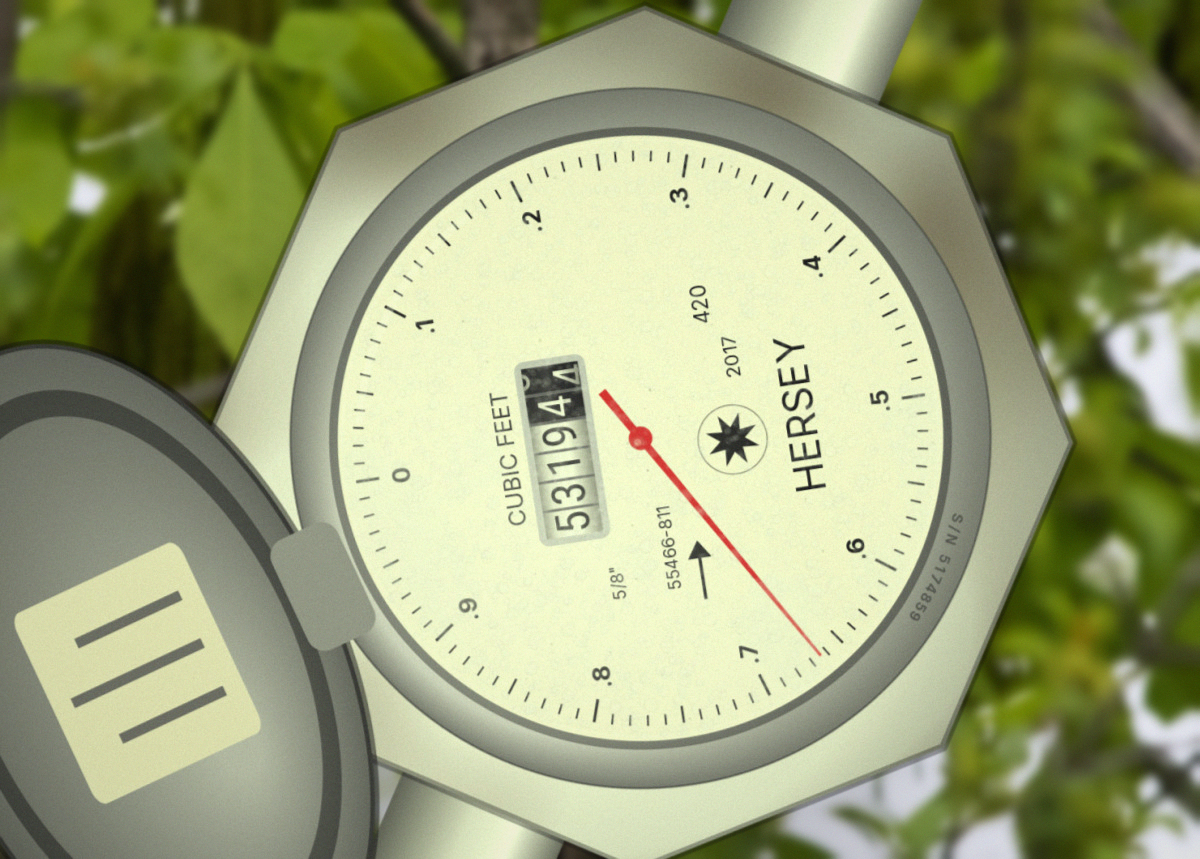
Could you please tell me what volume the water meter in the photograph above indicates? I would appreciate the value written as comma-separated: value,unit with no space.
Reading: 531943.66,ft³
